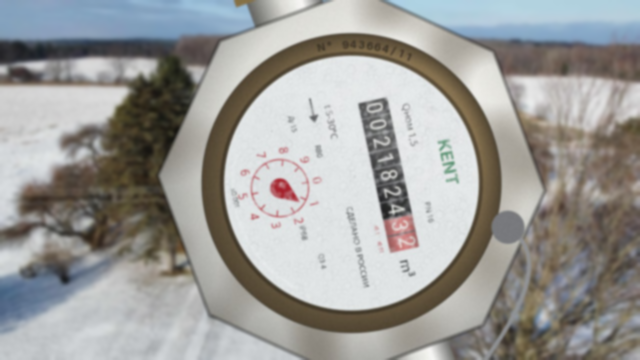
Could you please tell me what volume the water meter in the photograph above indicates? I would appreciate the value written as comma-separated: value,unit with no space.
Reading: 21824.321,m³
